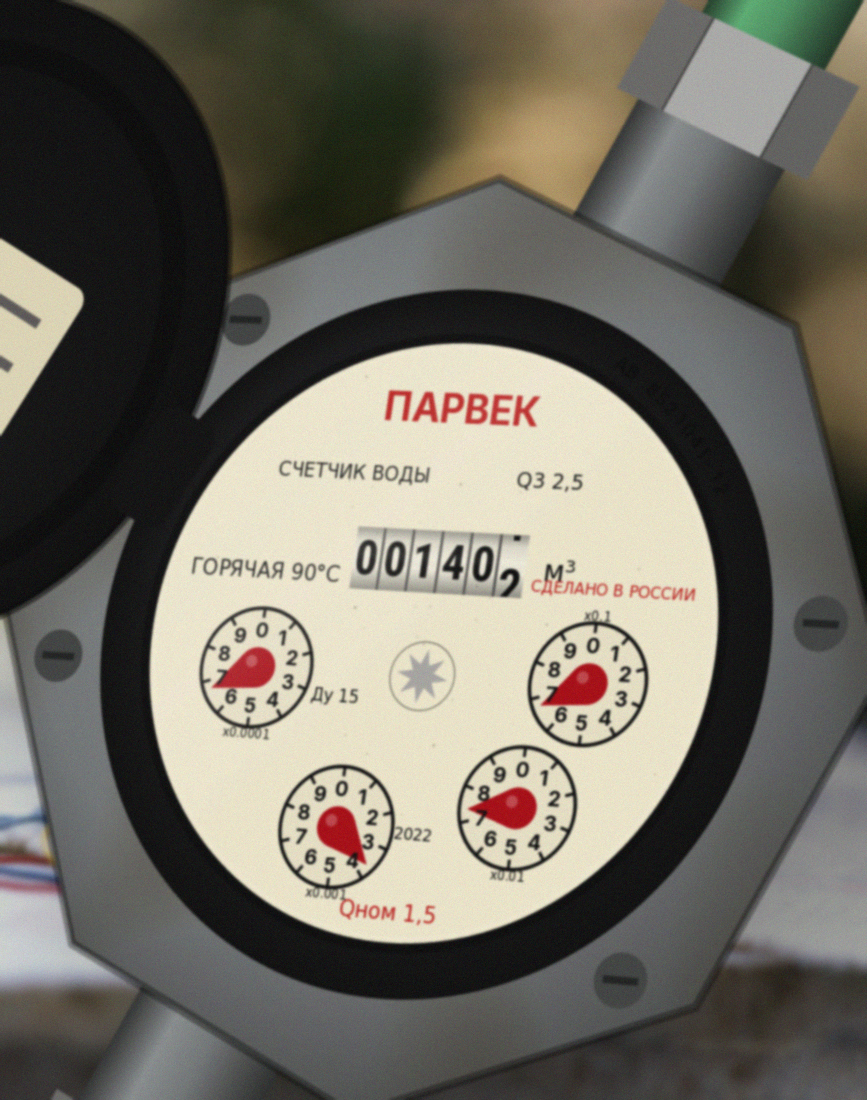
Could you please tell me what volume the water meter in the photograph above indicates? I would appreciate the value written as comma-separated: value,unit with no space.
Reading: 1401.6736,m³
